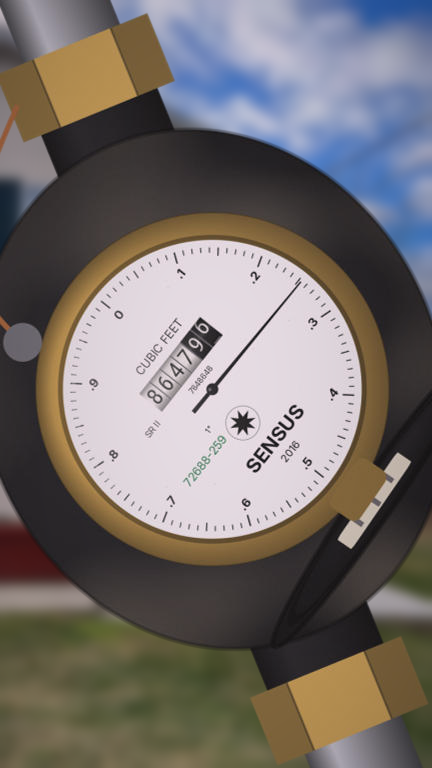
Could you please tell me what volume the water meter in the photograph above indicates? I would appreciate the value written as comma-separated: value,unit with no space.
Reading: 864796.25,ft³
